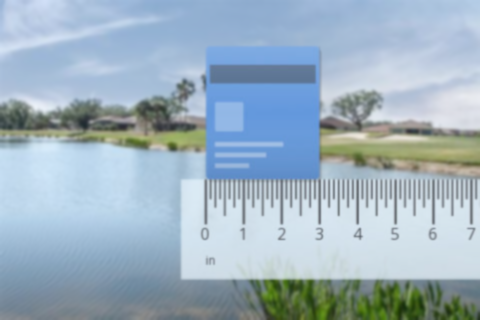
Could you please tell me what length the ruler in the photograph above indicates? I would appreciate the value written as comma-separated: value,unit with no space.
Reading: 3,in
